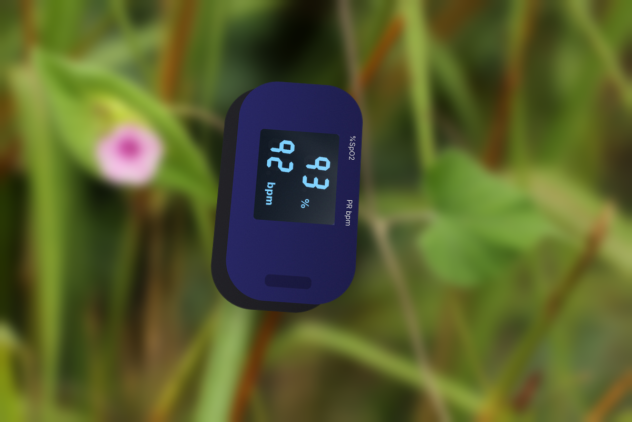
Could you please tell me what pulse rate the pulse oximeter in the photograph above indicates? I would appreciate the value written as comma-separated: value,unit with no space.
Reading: 92,bpm
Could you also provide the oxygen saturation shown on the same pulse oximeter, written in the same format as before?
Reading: 93,%
